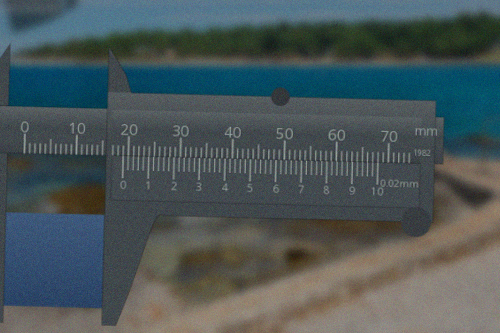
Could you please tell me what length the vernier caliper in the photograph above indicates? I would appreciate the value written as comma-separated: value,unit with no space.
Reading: 19.0,mm
